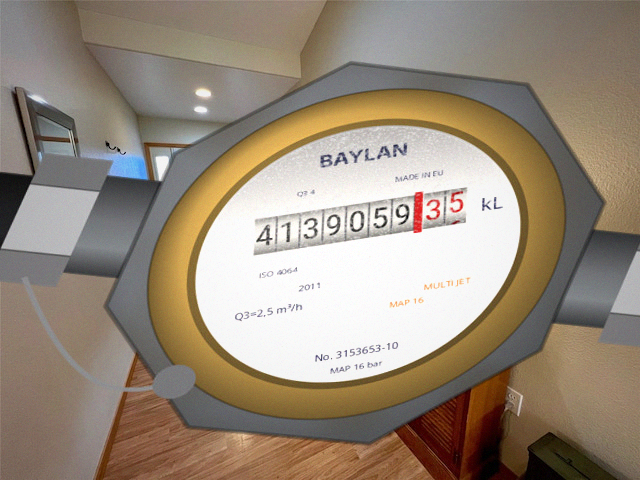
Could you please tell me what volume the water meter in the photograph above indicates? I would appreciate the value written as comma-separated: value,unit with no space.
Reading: 4139059.35,kL
